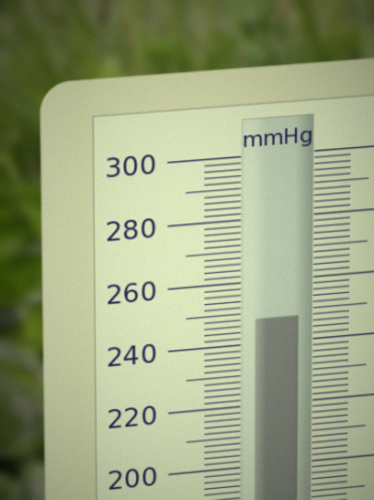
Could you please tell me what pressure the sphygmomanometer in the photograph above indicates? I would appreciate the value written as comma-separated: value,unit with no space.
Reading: 248,mmHg
